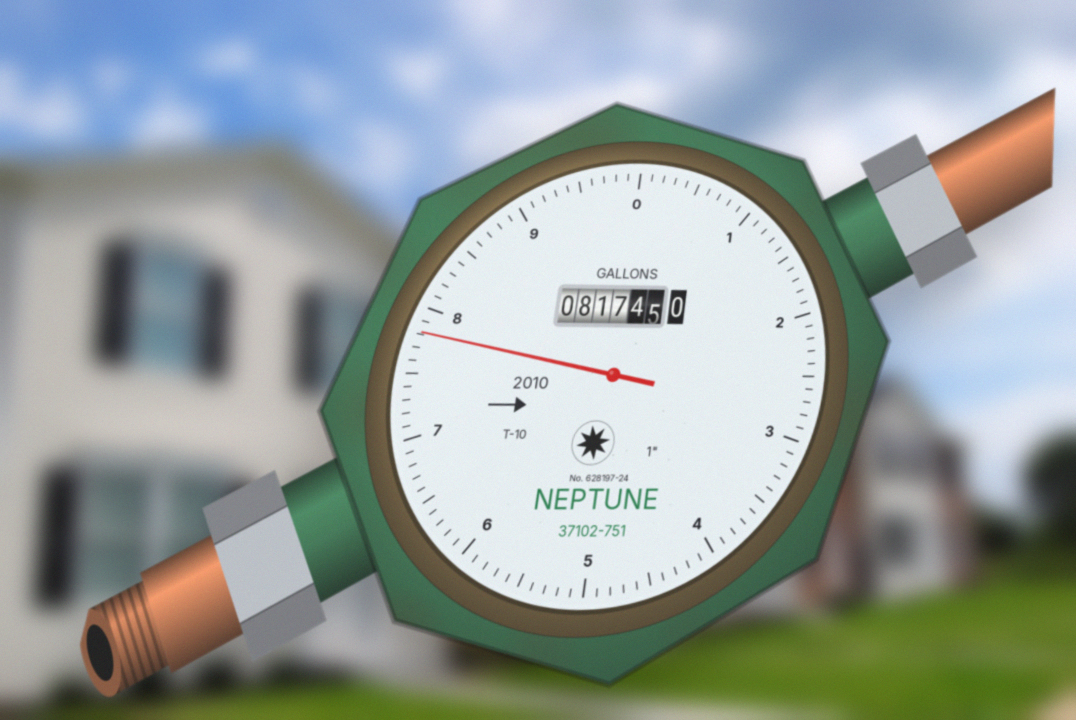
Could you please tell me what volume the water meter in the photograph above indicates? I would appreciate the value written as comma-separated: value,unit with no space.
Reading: 817447.8,gal
